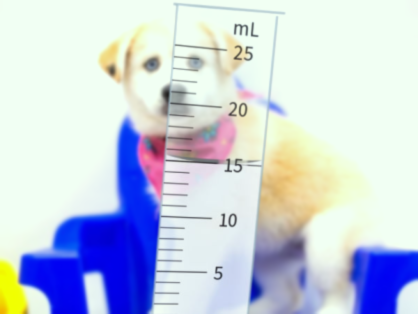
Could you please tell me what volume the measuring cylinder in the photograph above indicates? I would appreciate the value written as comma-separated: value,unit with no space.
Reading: 15,mL
